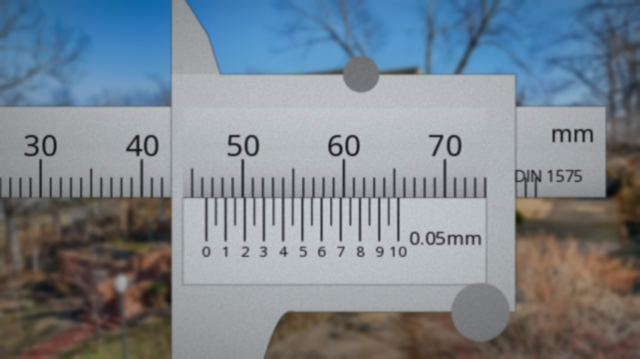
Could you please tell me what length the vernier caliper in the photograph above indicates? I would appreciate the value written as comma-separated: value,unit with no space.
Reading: 46.4,mm
